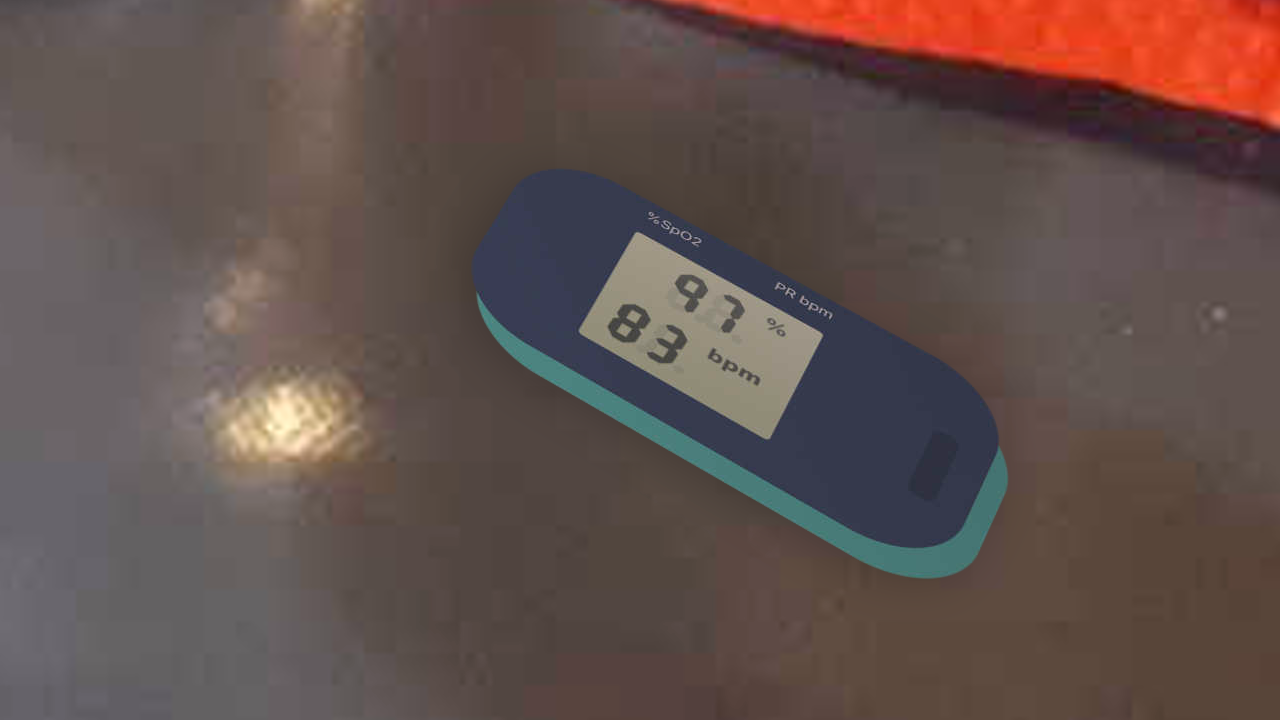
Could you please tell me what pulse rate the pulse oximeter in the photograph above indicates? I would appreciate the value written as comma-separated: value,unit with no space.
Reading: 83,bpm
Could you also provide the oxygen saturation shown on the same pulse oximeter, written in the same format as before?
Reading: 97,%
